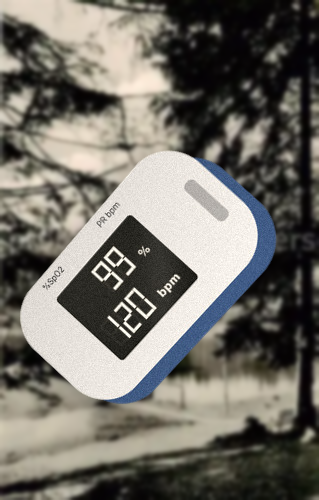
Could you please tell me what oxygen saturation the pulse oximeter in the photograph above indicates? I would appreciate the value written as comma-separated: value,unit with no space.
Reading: 99,%
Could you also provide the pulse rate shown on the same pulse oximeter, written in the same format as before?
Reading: 120,bpm
